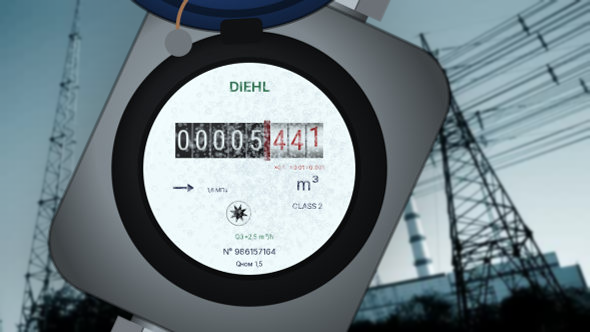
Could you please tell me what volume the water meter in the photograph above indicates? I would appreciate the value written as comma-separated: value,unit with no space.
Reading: 5.441,m³
